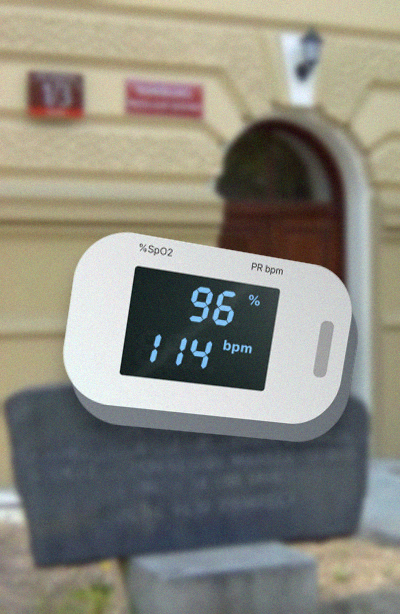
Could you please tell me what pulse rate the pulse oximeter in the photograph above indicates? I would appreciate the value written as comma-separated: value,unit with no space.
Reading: 114,bpm
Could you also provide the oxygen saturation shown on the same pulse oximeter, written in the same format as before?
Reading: 96,%
